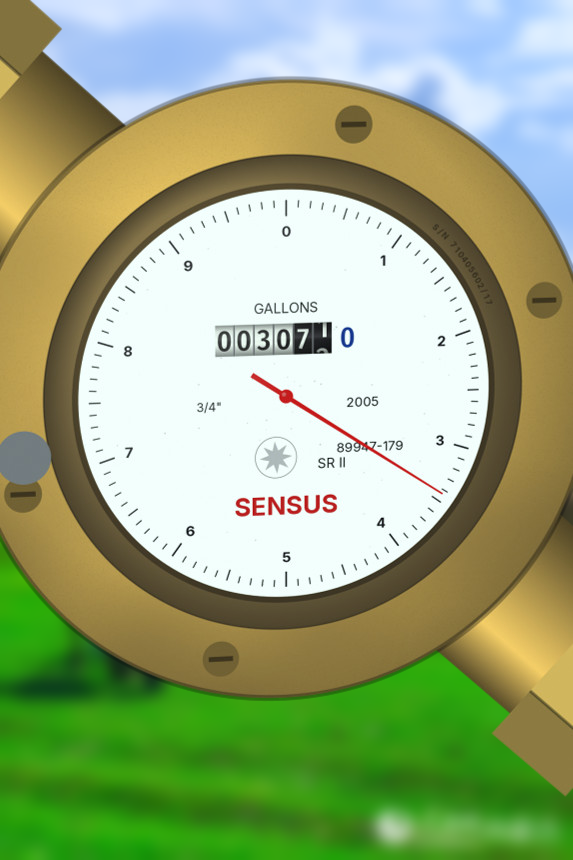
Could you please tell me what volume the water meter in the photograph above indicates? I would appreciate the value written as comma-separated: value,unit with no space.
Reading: 30713.4,gal
